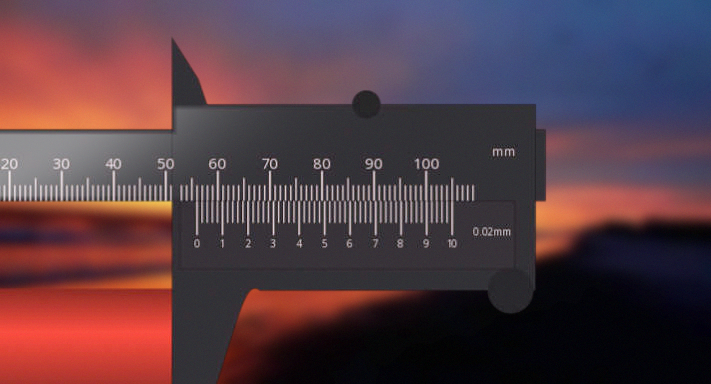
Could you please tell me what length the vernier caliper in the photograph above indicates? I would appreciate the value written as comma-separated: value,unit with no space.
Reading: 56.0,mm
